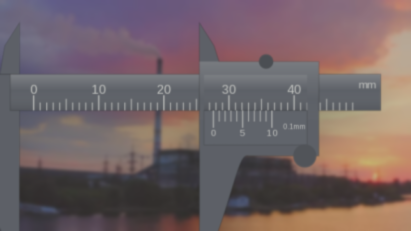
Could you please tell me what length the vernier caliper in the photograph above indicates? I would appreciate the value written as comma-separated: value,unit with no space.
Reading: 27.6,mm
